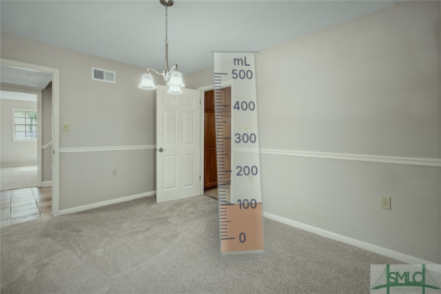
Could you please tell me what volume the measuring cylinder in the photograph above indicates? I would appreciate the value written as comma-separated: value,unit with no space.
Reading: 100,mL
